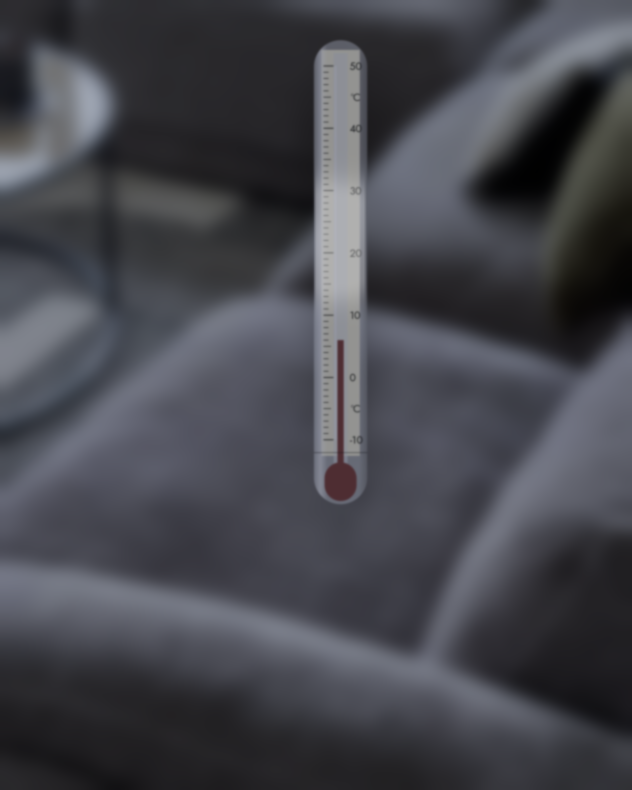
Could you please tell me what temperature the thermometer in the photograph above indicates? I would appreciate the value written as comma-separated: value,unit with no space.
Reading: 6,°C
